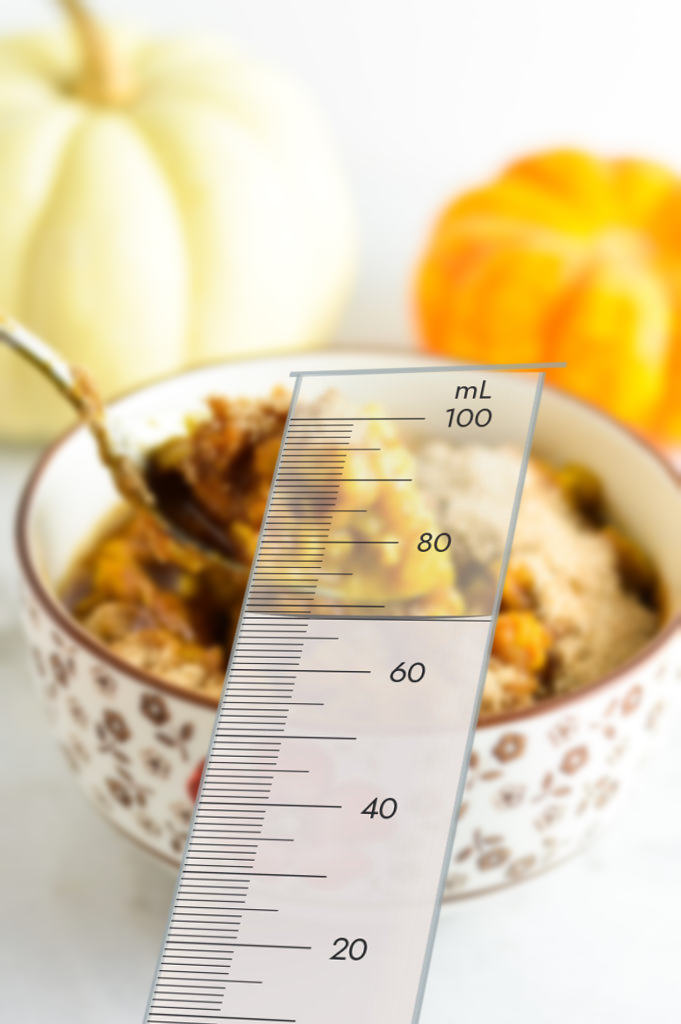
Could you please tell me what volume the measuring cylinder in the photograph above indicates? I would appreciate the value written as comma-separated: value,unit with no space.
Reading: 68,mL
